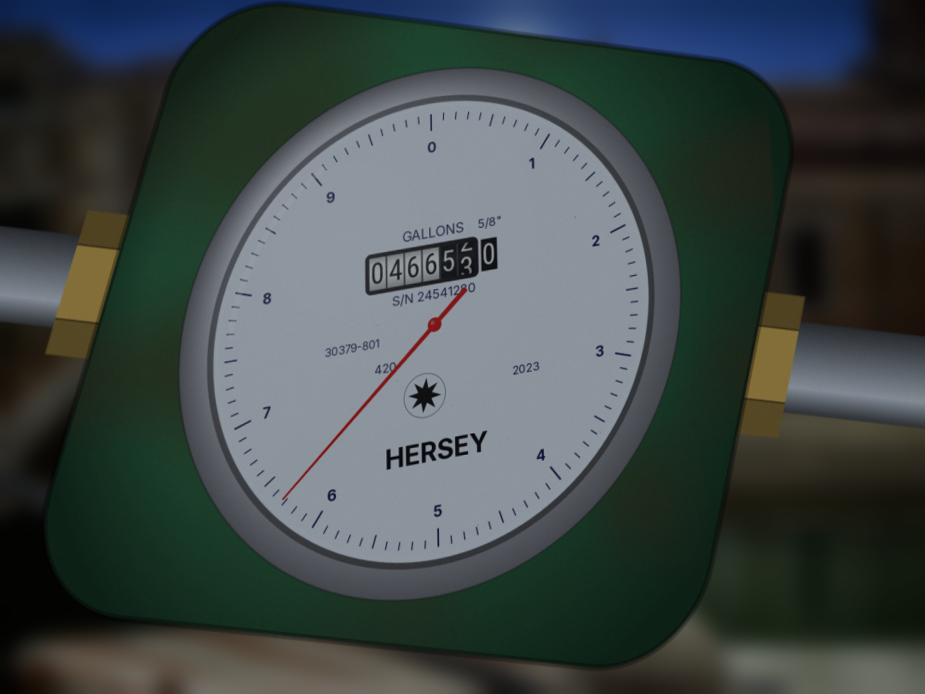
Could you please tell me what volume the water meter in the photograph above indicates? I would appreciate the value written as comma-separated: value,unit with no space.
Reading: 466526.3,gal
